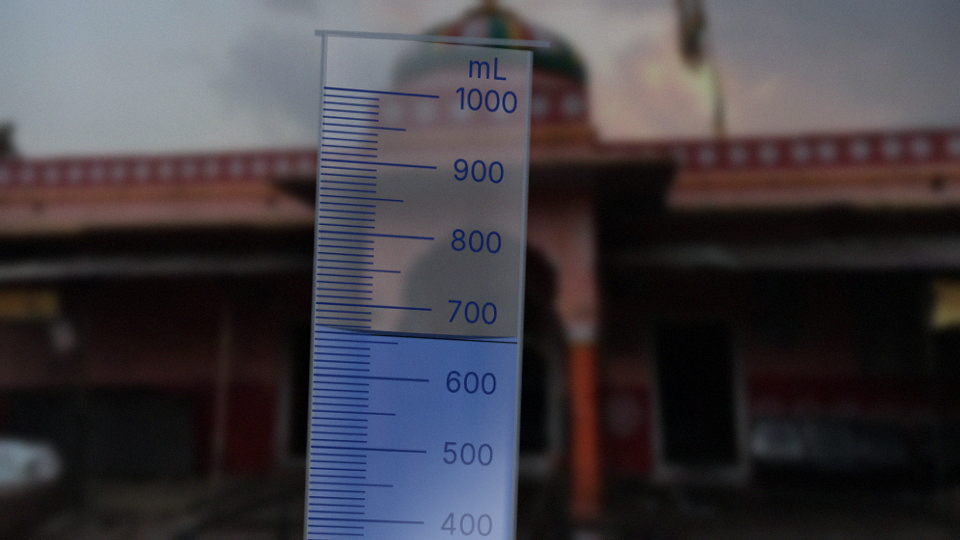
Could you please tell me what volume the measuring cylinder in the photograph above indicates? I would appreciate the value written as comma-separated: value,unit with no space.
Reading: 660,mL
